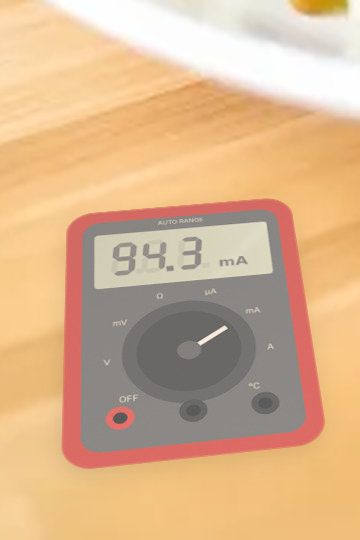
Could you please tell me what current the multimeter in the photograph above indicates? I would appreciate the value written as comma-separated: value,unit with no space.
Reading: 94.3,mA
